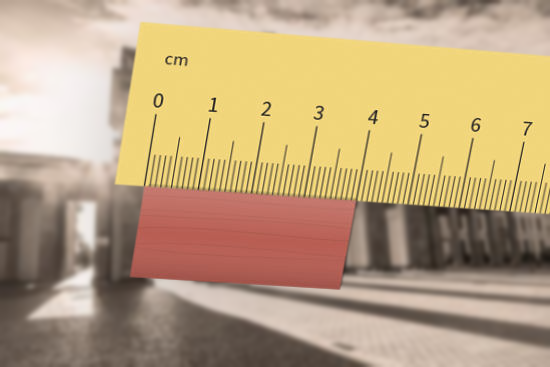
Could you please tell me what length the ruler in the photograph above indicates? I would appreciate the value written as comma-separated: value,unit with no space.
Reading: 4,cm
